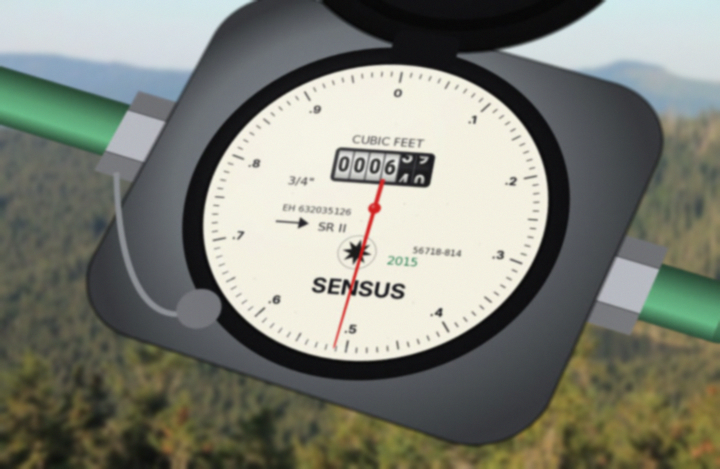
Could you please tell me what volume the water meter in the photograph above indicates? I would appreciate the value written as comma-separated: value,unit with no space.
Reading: 639.51,ft³
